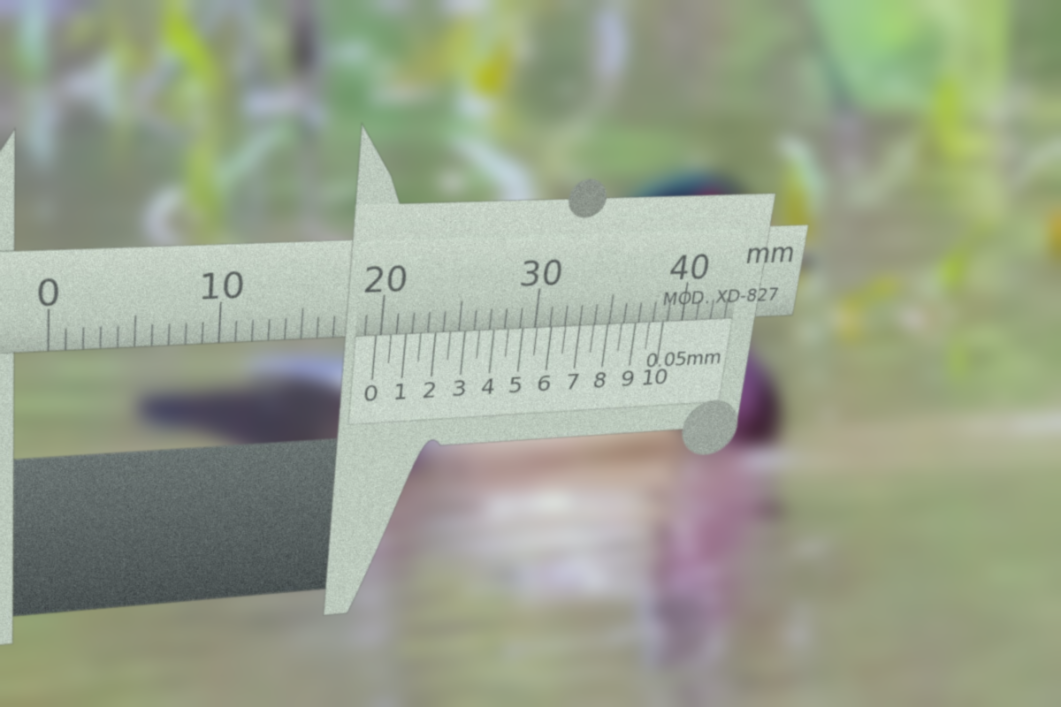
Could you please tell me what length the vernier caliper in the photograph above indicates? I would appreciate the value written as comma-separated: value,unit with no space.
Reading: 19.7,mm
